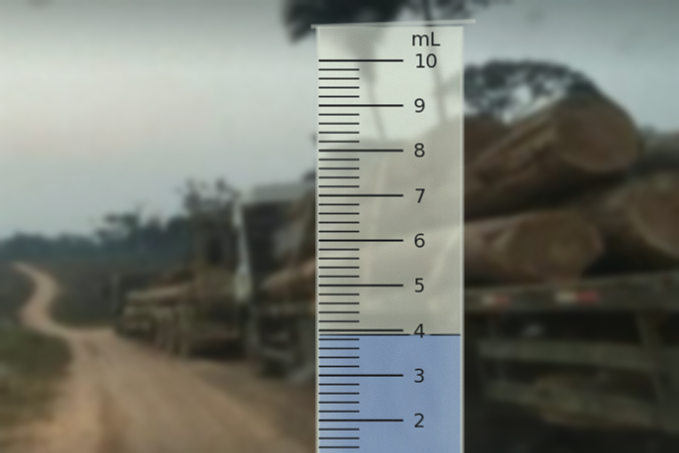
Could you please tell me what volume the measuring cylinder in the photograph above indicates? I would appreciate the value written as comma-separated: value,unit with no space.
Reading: 3.9,mL
